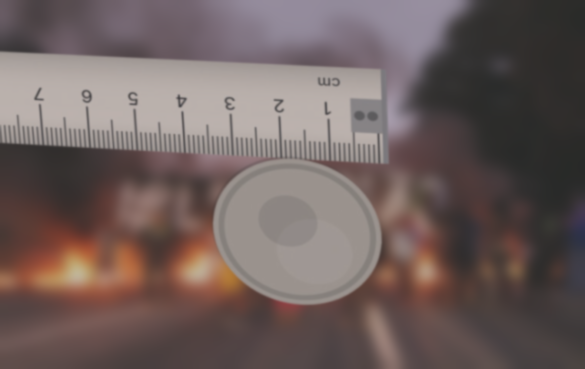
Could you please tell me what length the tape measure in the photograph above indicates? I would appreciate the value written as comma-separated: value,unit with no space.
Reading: 3.5,cm
